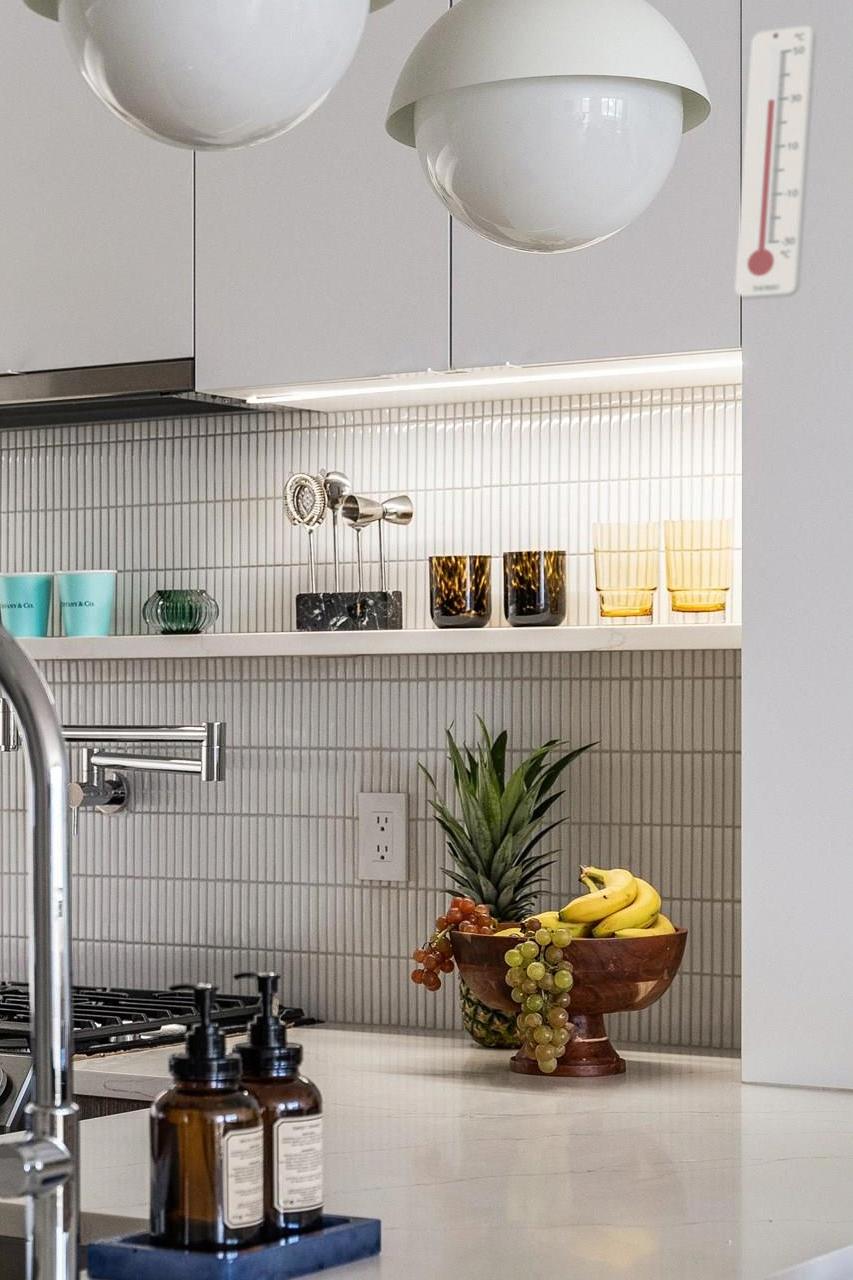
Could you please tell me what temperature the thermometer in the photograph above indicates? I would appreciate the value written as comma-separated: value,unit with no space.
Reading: 30,°C
